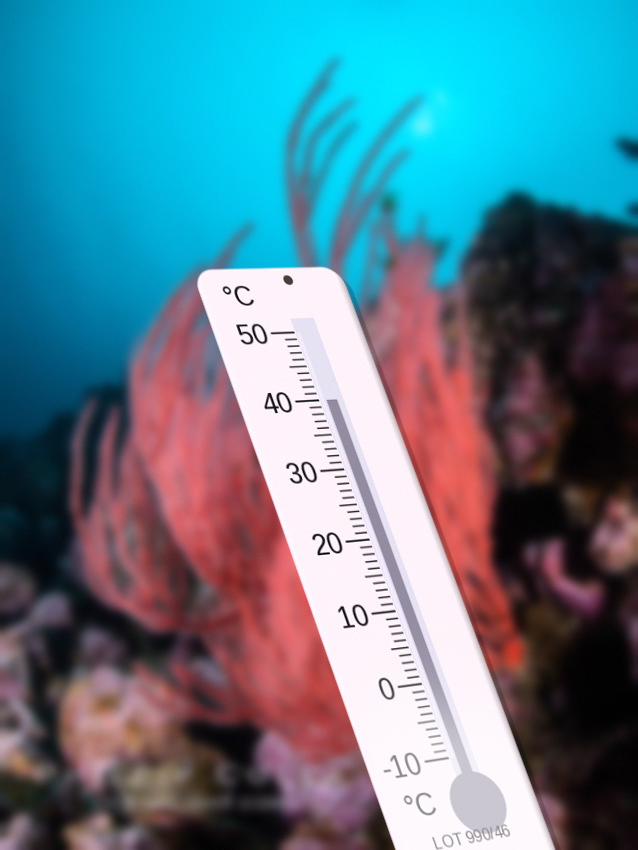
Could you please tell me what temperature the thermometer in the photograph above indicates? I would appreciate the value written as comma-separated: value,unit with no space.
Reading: 40,°C
